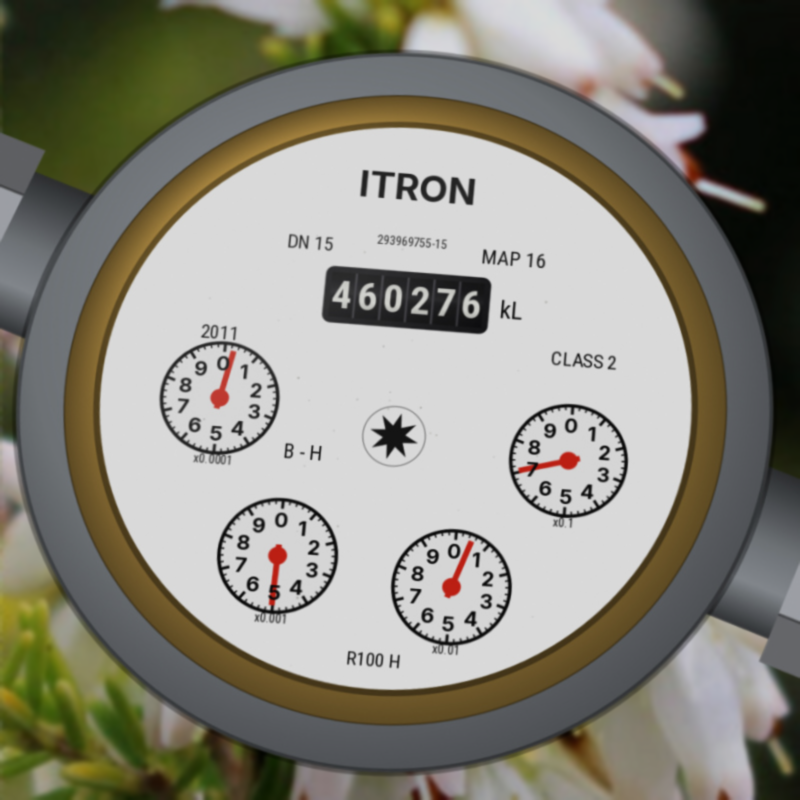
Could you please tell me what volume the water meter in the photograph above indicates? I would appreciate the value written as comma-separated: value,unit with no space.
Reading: 460276.7050,kL
